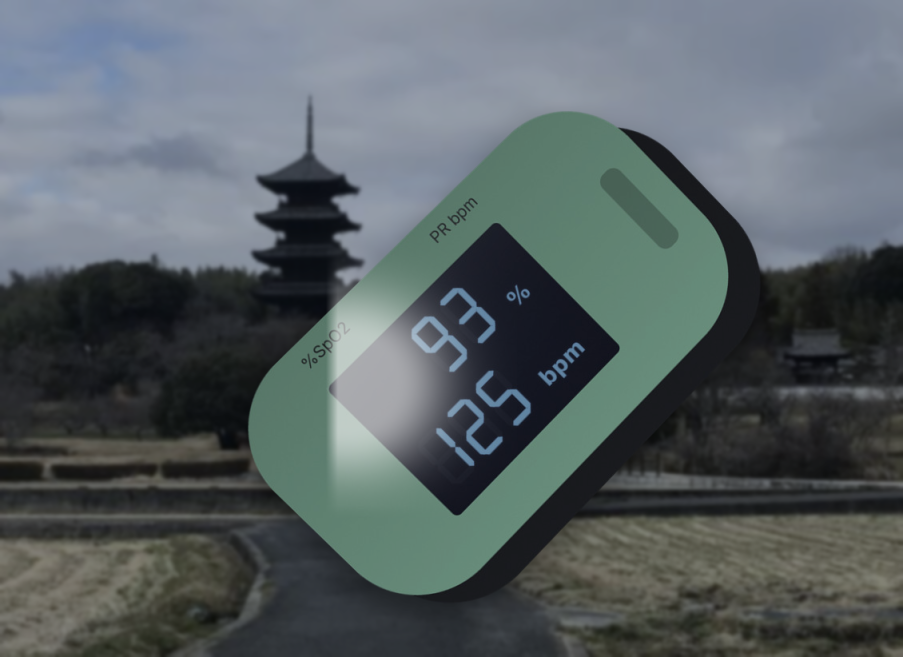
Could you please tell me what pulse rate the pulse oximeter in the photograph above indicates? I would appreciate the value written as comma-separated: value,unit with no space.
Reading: 125,bpm
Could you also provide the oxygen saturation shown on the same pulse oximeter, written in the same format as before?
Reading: 93,%
